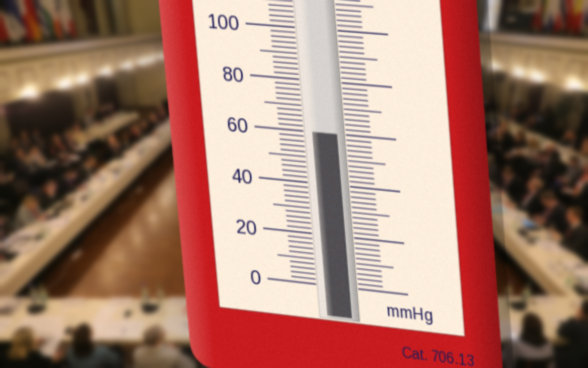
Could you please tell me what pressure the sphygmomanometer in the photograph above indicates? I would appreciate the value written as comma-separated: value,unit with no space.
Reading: 60,mmHg
